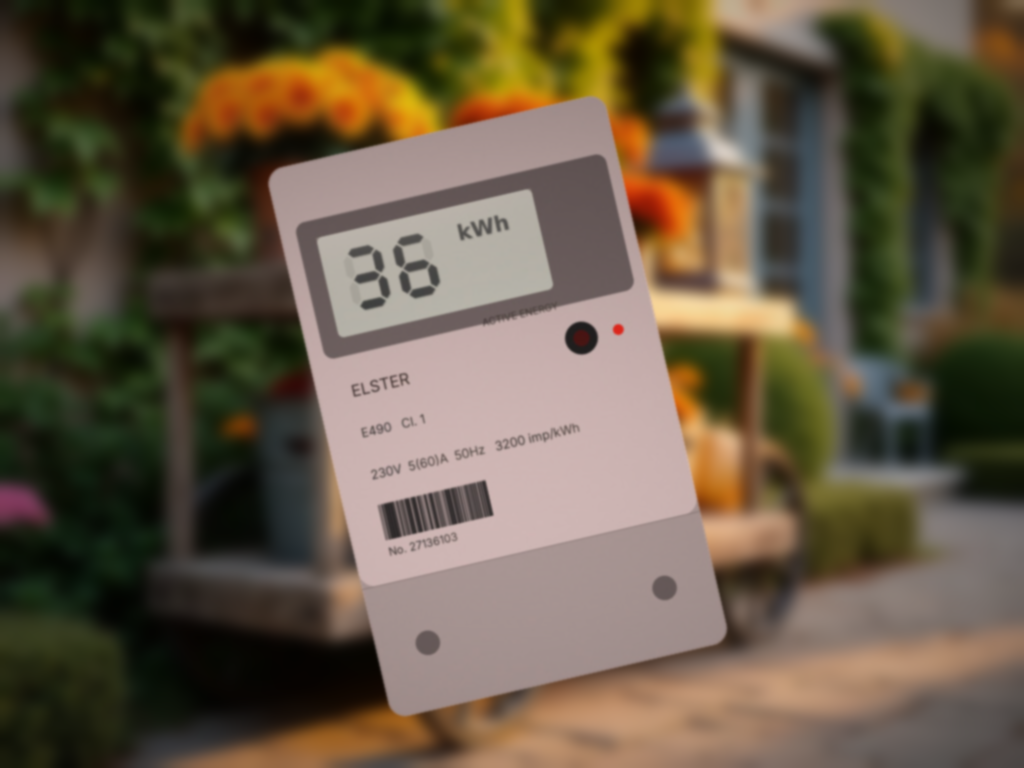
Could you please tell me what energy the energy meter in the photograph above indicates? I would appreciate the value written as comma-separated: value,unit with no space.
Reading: 36,kWh
